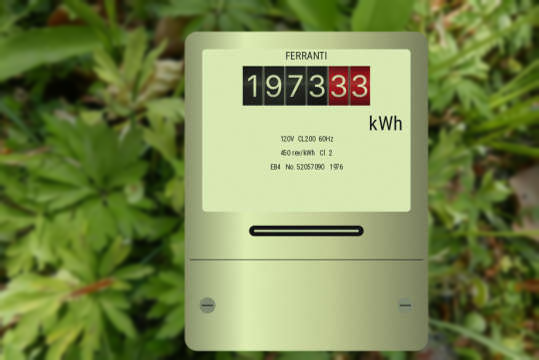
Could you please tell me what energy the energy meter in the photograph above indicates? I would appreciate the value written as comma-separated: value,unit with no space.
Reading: 1973.33,kWh
